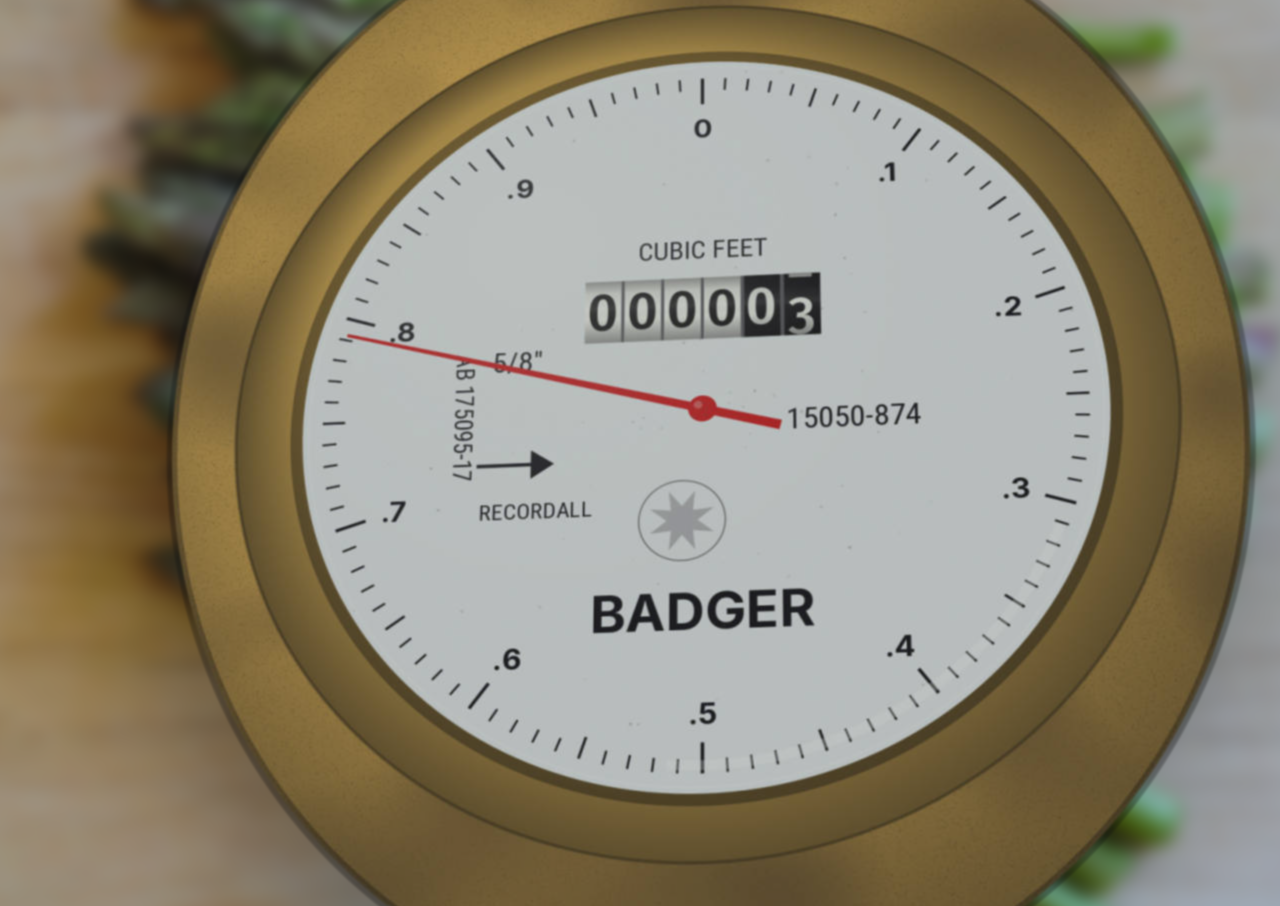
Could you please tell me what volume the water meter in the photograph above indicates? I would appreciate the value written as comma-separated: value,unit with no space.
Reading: 2.79,ft³
